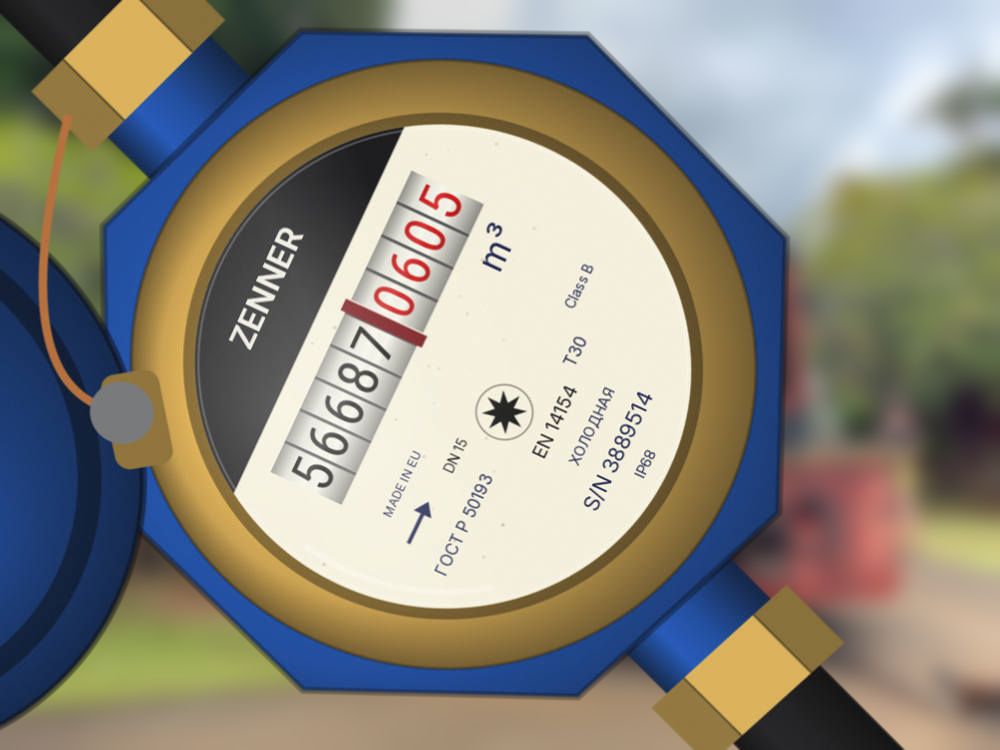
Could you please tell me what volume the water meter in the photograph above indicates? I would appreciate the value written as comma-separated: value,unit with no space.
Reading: 56687.0605,m³
